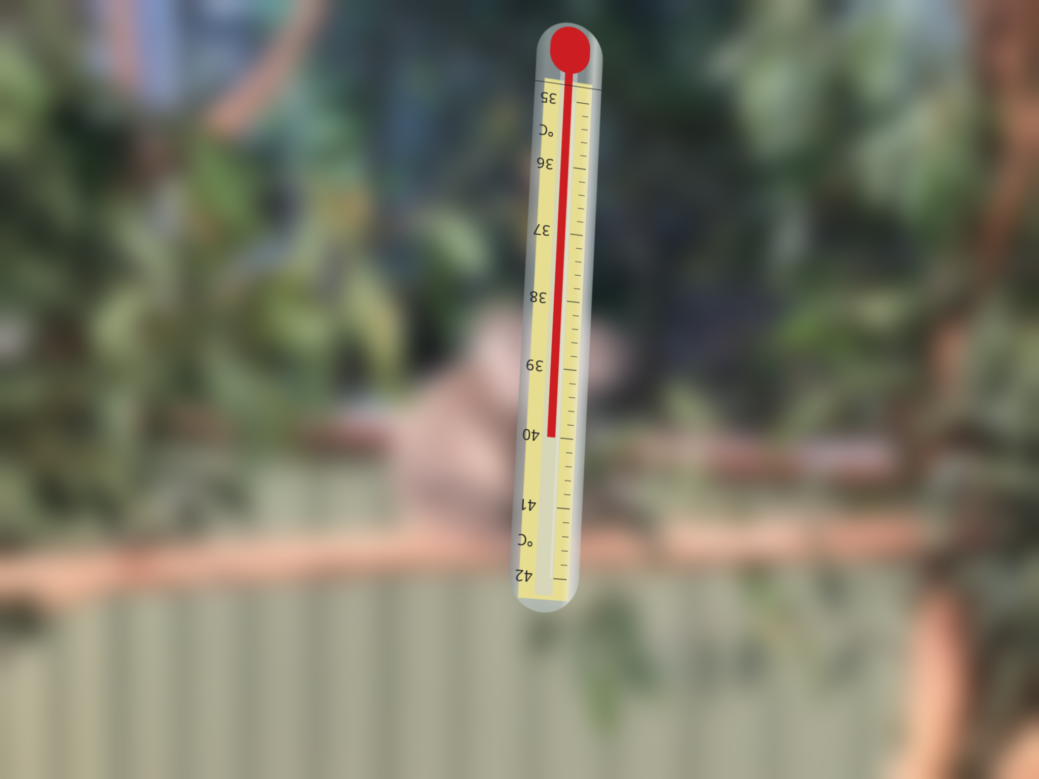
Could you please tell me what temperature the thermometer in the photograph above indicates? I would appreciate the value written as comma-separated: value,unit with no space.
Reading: 40,°C
